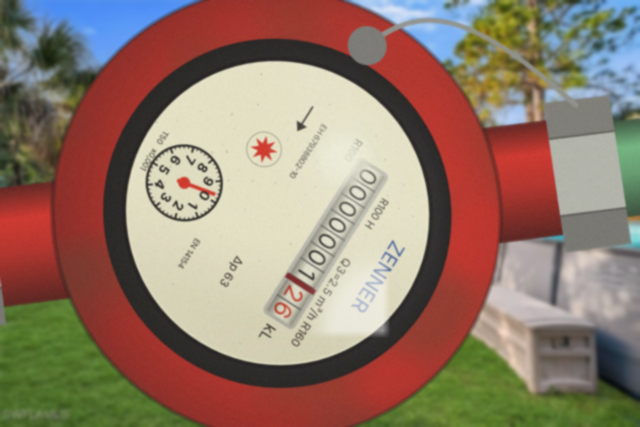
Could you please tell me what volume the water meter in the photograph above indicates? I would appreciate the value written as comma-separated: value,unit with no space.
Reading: 1.259,kL
